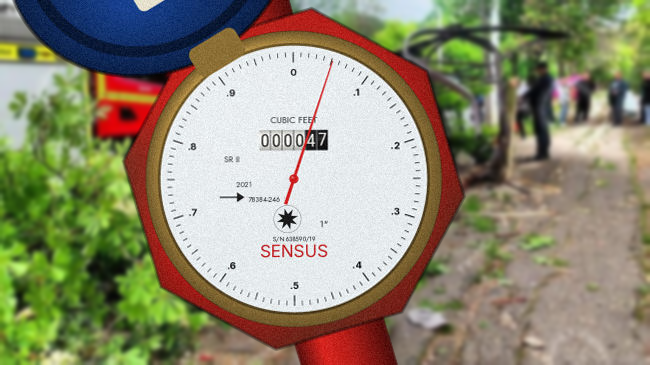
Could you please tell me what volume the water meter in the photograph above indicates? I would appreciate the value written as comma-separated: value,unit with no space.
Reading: 47.05,ft³
